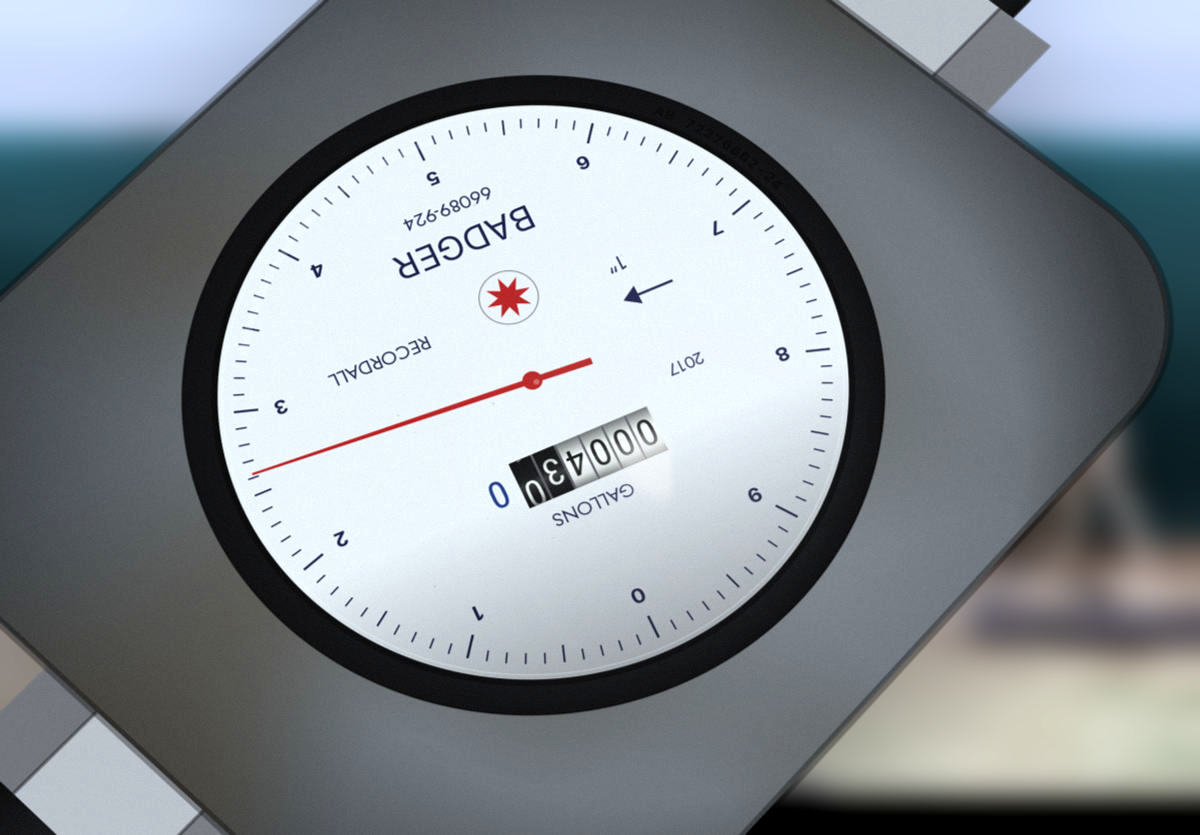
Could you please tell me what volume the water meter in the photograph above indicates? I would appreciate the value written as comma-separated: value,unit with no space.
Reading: 4302.6,gal
